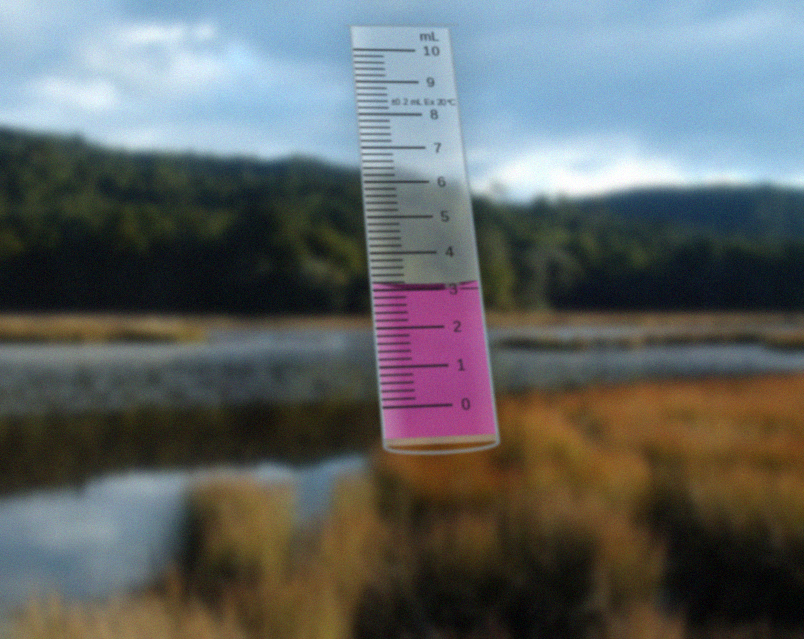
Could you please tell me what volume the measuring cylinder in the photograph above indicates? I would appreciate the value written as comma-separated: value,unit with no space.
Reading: 3,mL
